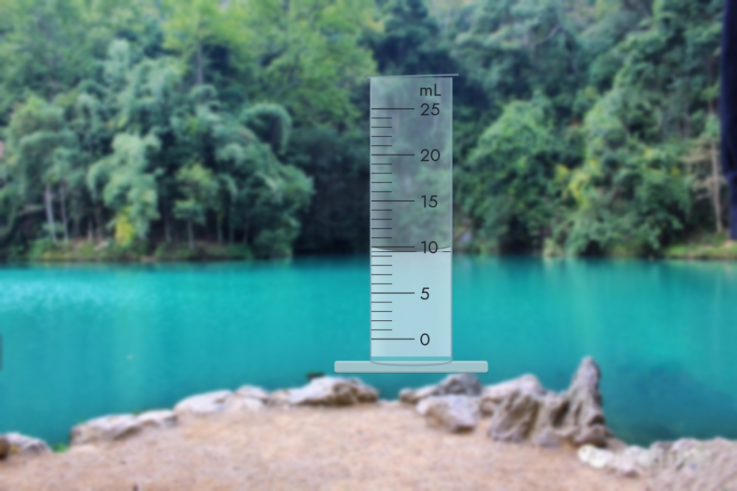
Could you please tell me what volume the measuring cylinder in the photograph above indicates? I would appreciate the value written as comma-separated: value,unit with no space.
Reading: 9.5,mL
